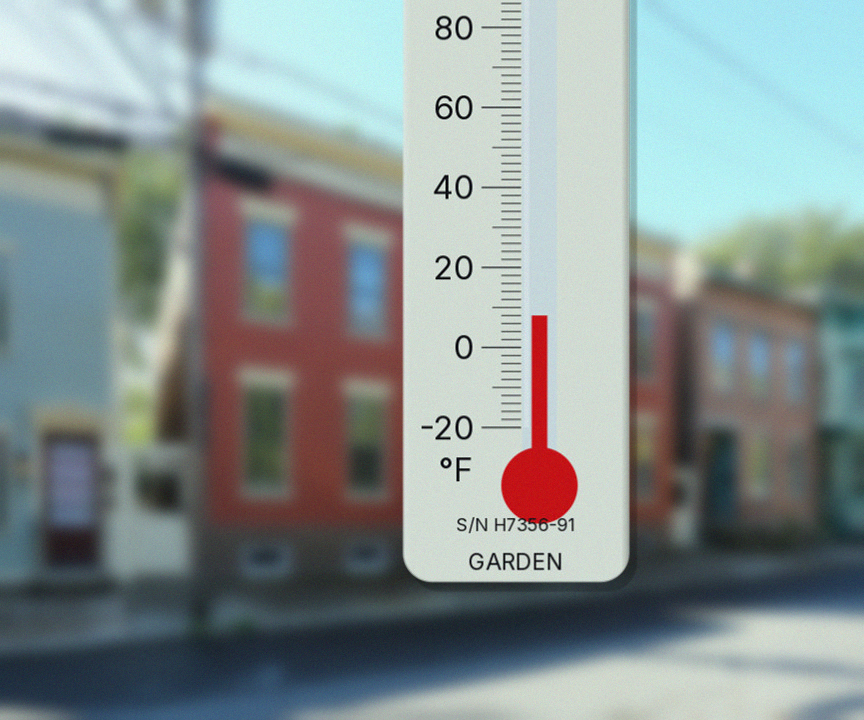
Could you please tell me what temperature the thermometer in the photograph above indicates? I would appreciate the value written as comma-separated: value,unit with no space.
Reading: 8,°F
